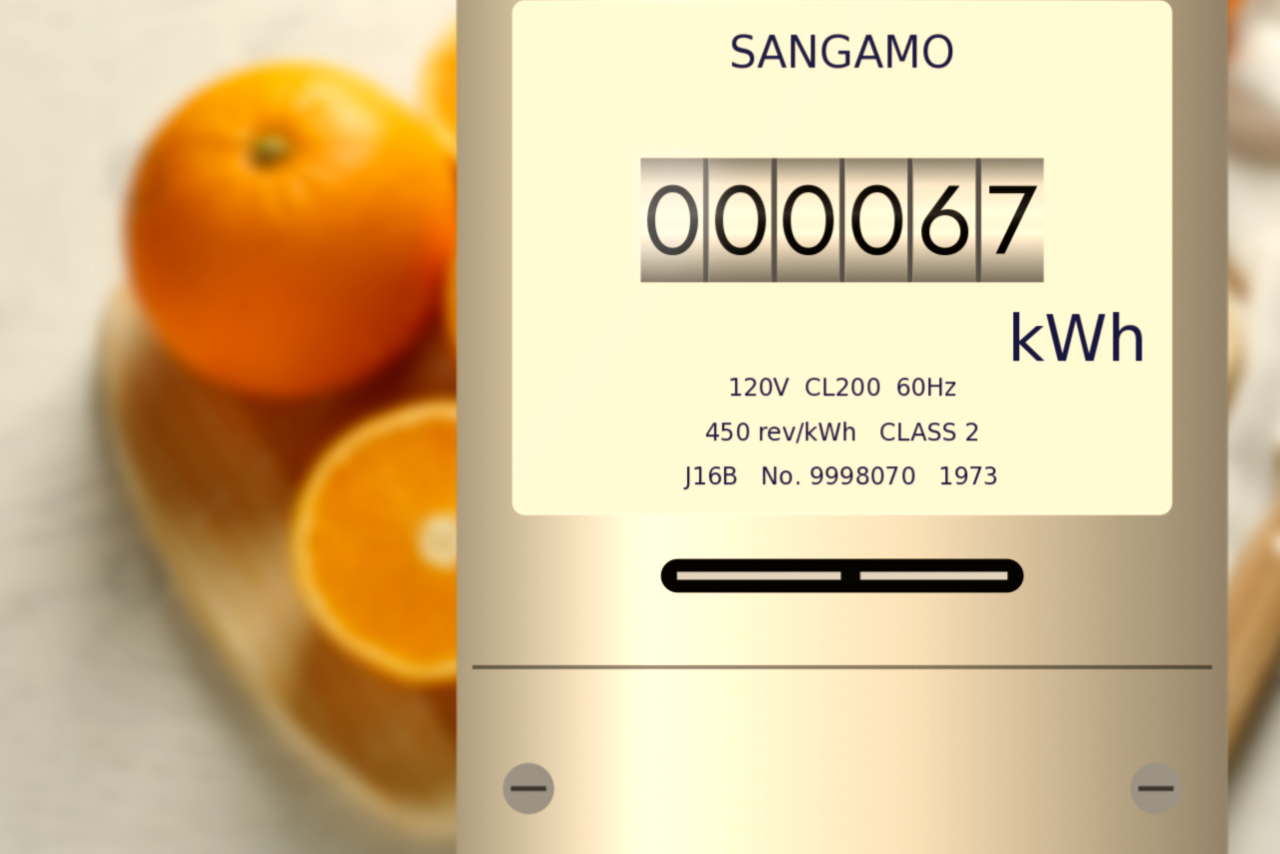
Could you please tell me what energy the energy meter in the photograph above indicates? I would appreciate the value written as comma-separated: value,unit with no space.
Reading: 67,kWh
